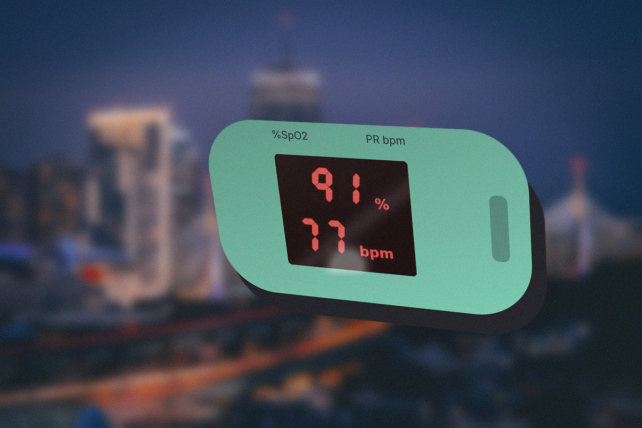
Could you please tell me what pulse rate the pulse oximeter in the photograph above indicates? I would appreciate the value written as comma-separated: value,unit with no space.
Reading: 77,bpm
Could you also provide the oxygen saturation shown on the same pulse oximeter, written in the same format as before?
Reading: 91,%
